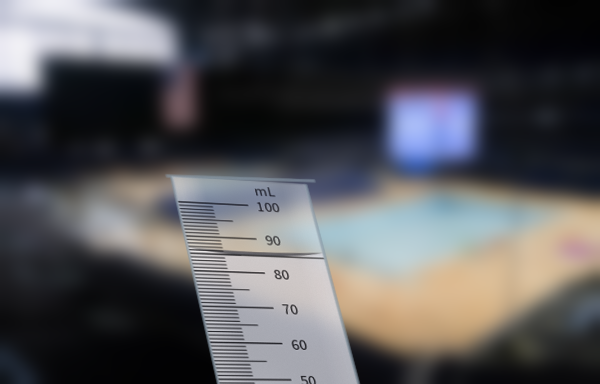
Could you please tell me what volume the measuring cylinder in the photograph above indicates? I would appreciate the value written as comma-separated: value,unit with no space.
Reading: 85,mL
